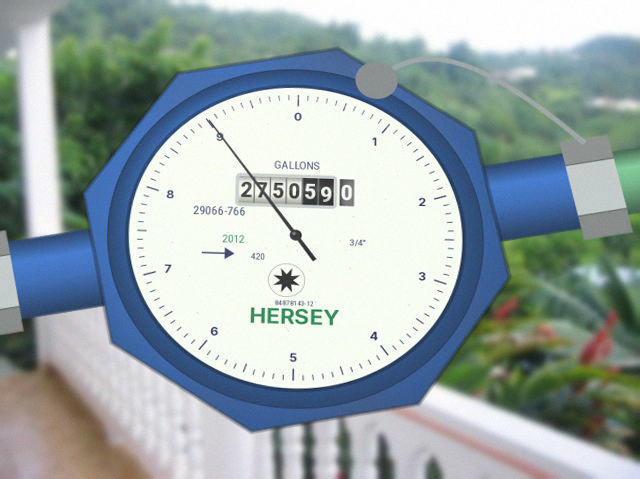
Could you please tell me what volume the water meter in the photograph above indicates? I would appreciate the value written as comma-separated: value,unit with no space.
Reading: 2750589.0,gal
